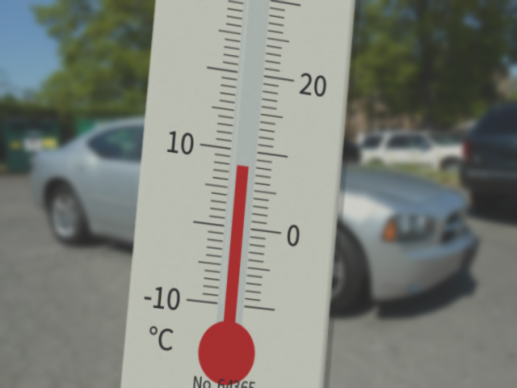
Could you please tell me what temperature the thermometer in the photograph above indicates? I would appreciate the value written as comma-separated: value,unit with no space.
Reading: 8,°C
